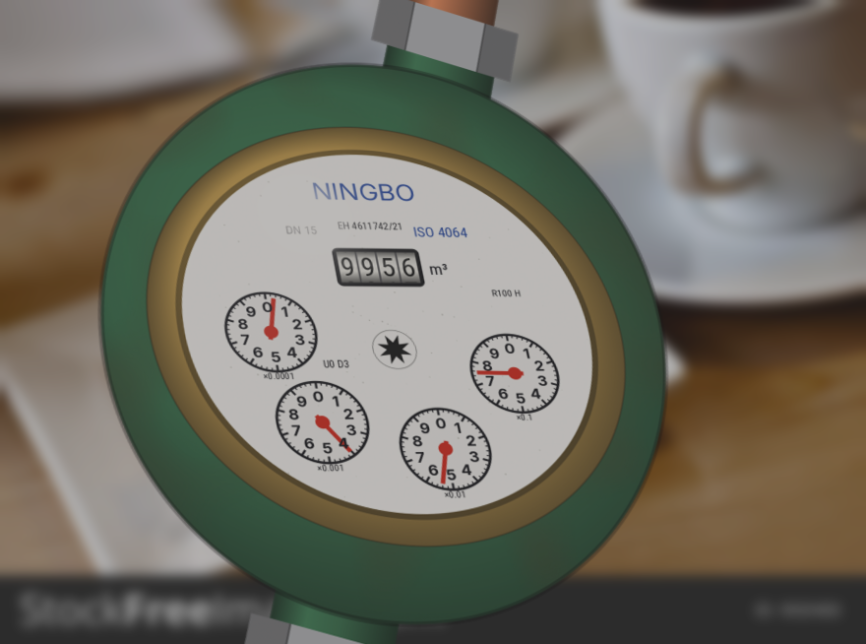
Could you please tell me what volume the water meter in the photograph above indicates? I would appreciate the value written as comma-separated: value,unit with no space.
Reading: 9956.7540,m³
